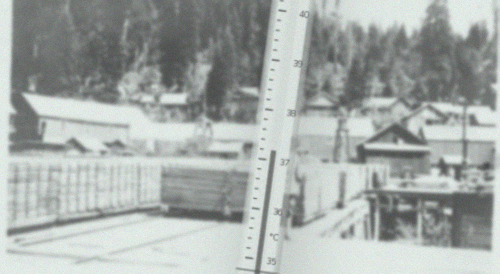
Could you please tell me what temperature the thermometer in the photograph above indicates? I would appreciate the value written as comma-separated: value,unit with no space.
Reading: 37.2,°C
